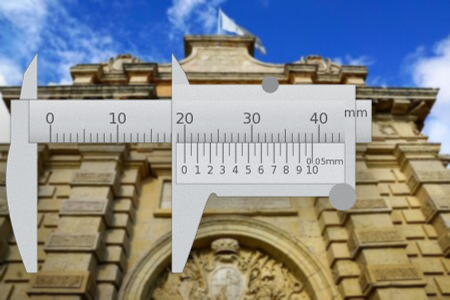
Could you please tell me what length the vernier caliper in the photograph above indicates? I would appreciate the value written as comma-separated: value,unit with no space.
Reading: 20.0,mm
